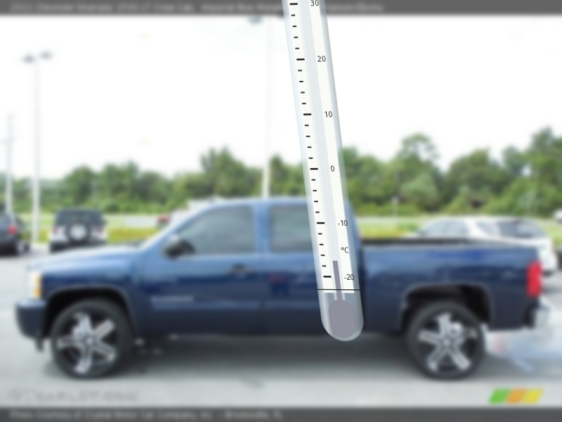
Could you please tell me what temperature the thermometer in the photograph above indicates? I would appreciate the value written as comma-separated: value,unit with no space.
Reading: -17,°C
